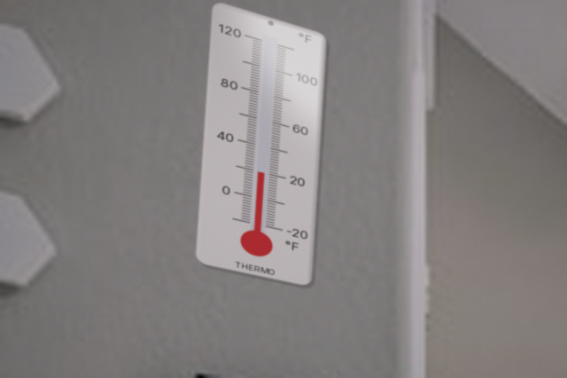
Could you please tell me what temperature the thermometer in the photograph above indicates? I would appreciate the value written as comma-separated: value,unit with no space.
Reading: 20,°F
